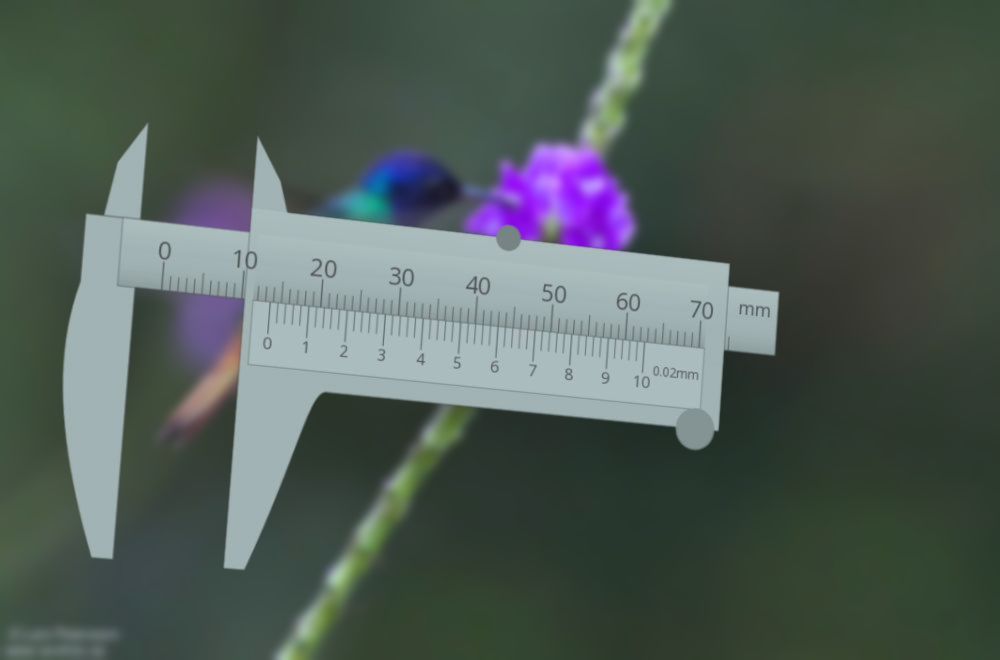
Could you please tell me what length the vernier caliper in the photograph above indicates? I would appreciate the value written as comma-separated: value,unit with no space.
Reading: 13.6,mm
